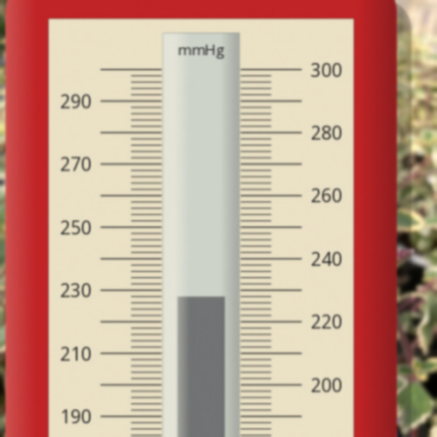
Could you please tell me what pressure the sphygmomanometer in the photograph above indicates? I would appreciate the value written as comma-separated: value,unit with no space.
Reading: 228,mmHg
